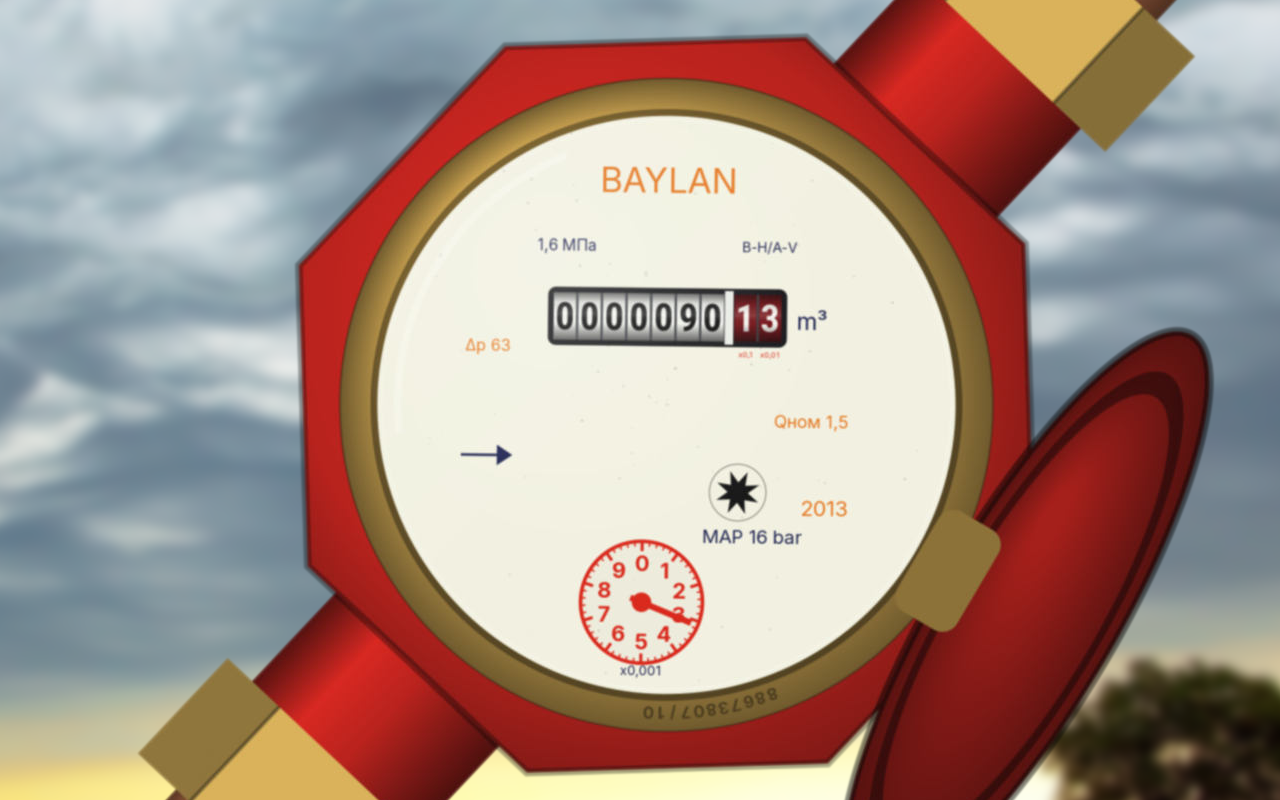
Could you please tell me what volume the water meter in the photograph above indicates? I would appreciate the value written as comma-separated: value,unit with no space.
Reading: 90.133,m³
